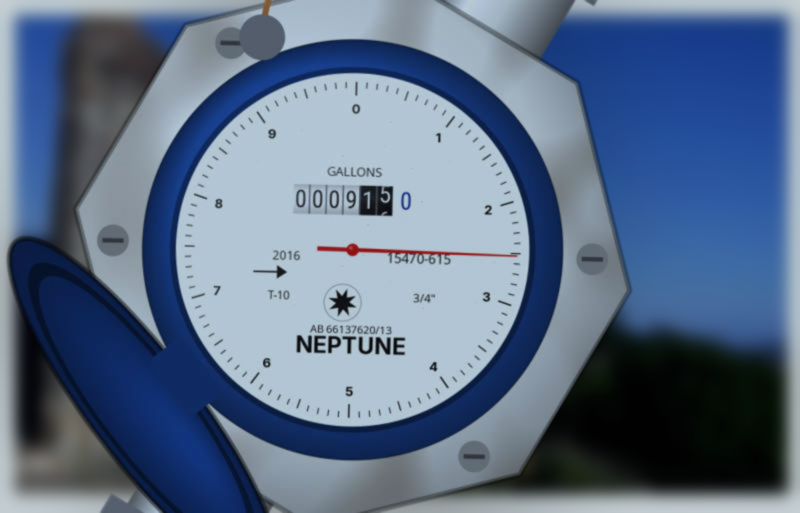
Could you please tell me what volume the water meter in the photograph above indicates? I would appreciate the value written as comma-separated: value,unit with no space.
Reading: 9152.5,gal
